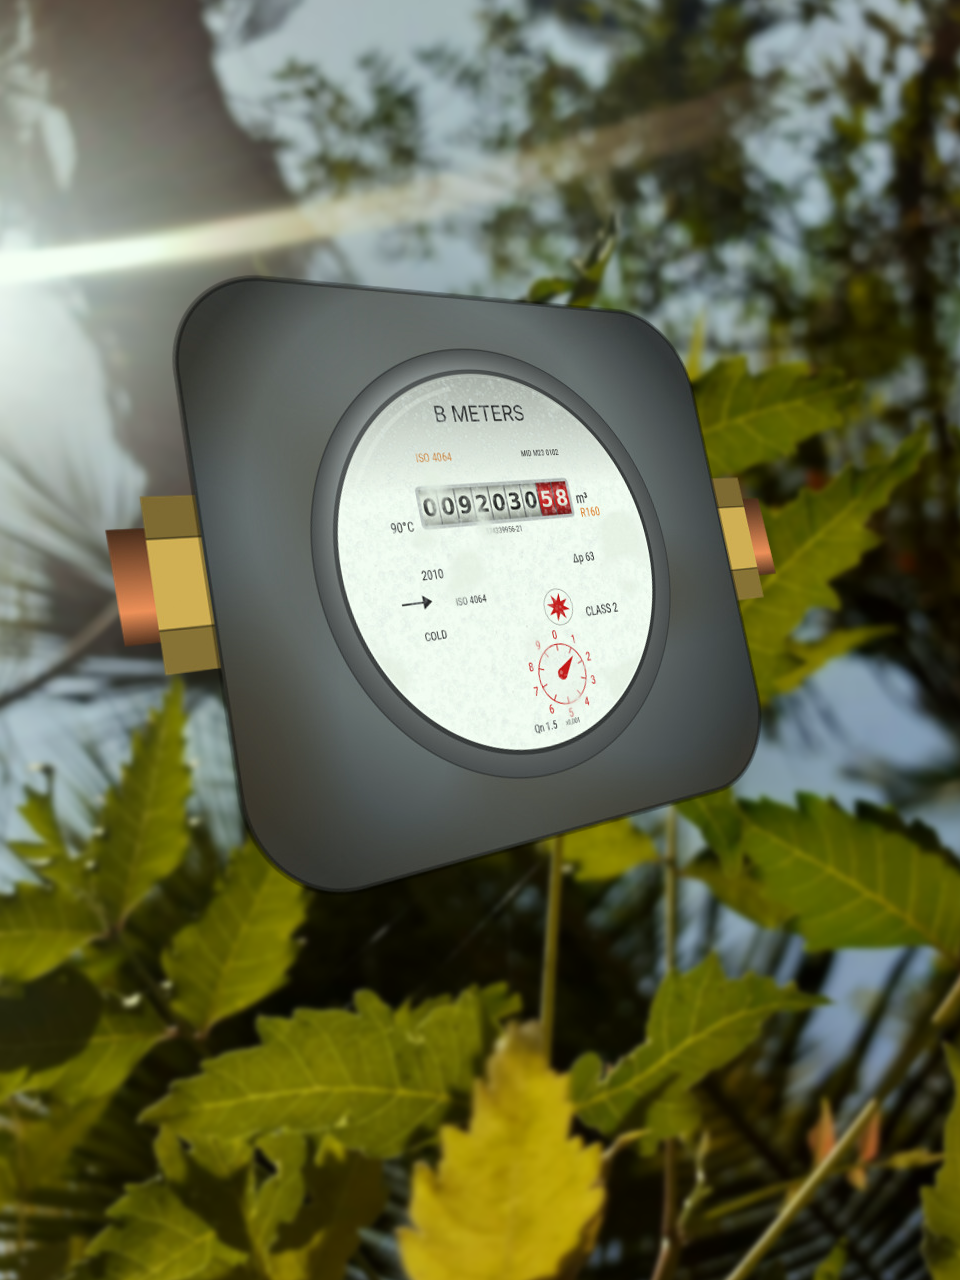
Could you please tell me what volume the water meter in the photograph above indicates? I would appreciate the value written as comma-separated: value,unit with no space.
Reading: 92030.581,m³
